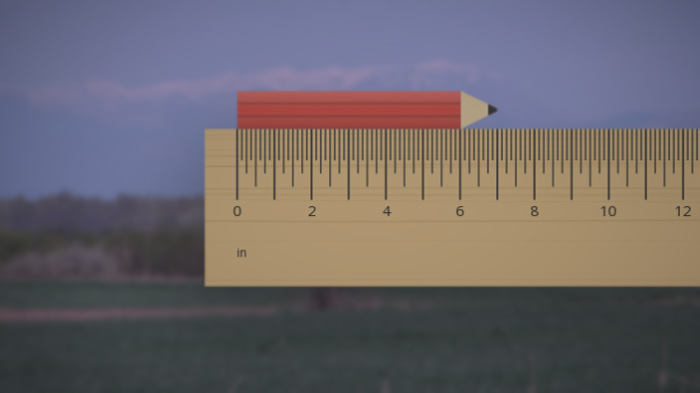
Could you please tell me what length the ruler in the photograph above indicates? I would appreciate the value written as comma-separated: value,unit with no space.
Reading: 7,in
